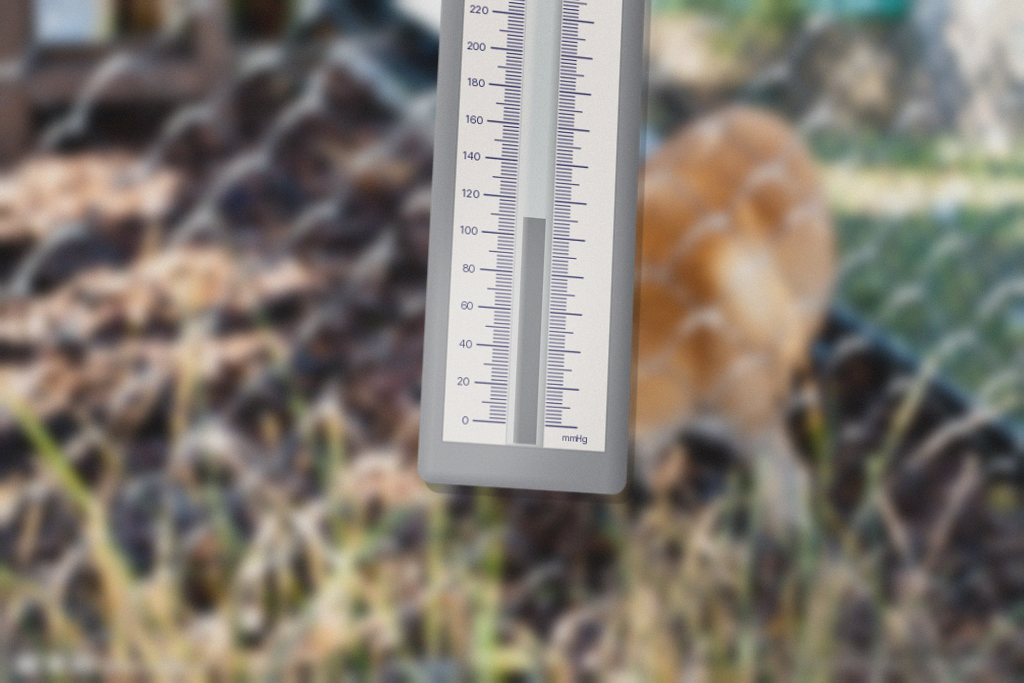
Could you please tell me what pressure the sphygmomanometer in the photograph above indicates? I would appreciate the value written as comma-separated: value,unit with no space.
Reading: 110,mmHg
